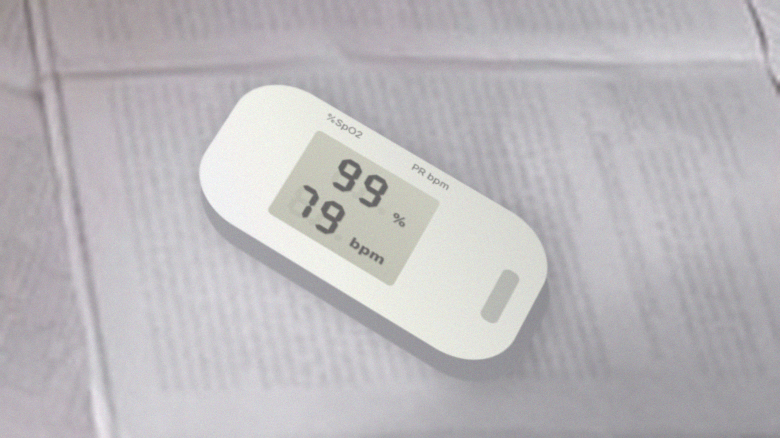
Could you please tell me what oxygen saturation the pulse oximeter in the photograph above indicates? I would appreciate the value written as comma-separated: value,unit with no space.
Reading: 99,%
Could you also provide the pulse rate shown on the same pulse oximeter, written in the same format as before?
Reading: 79,bpm
